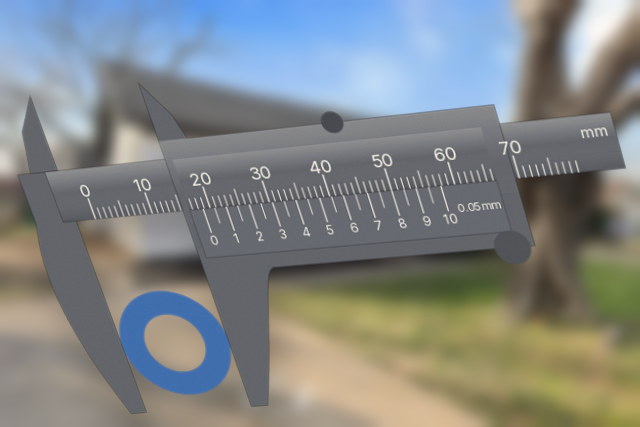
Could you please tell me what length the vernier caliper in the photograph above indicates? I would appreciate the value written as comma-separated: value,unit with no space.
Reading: 18.8,mm
